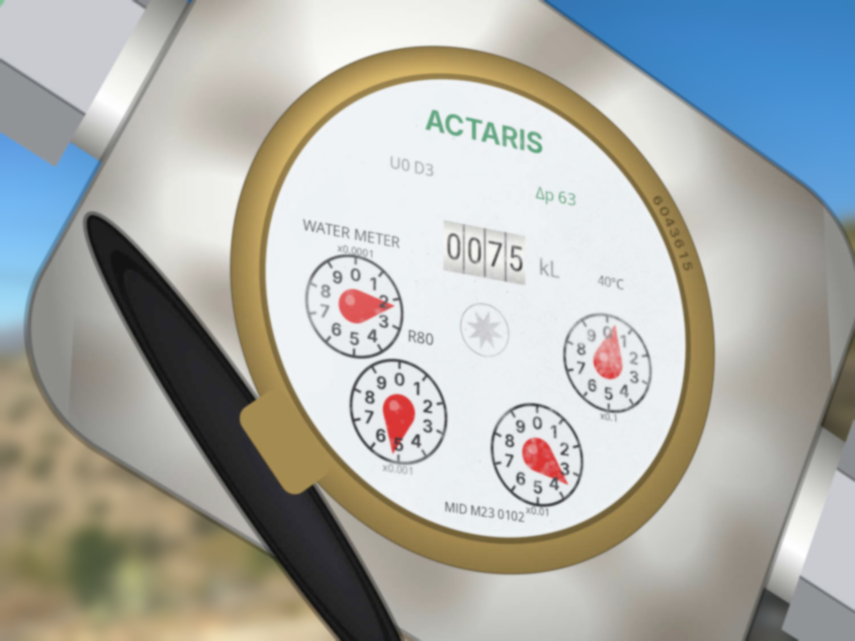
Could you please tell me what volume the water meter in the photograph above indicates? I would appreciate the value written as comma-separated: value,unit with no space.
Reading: 75.0352,kL
